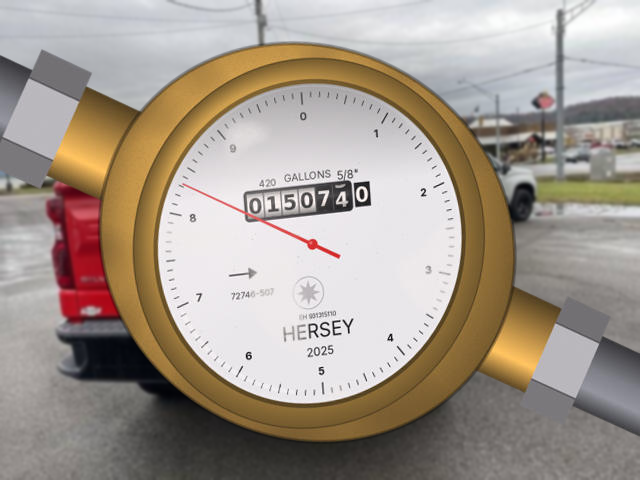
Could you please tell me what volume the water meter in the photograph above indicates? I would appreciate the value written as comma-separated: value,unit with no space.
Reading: 150738.3,gal
